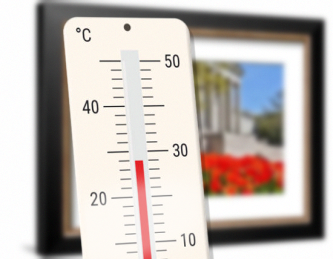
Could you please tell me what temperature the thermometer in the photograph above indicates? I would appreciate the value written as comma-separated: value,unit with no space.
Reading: 28,°C
